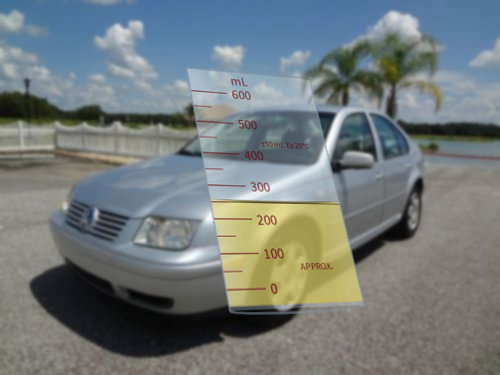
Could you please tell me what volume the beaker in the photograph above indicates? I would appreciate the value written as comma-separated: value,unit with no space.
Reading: 250,mL
